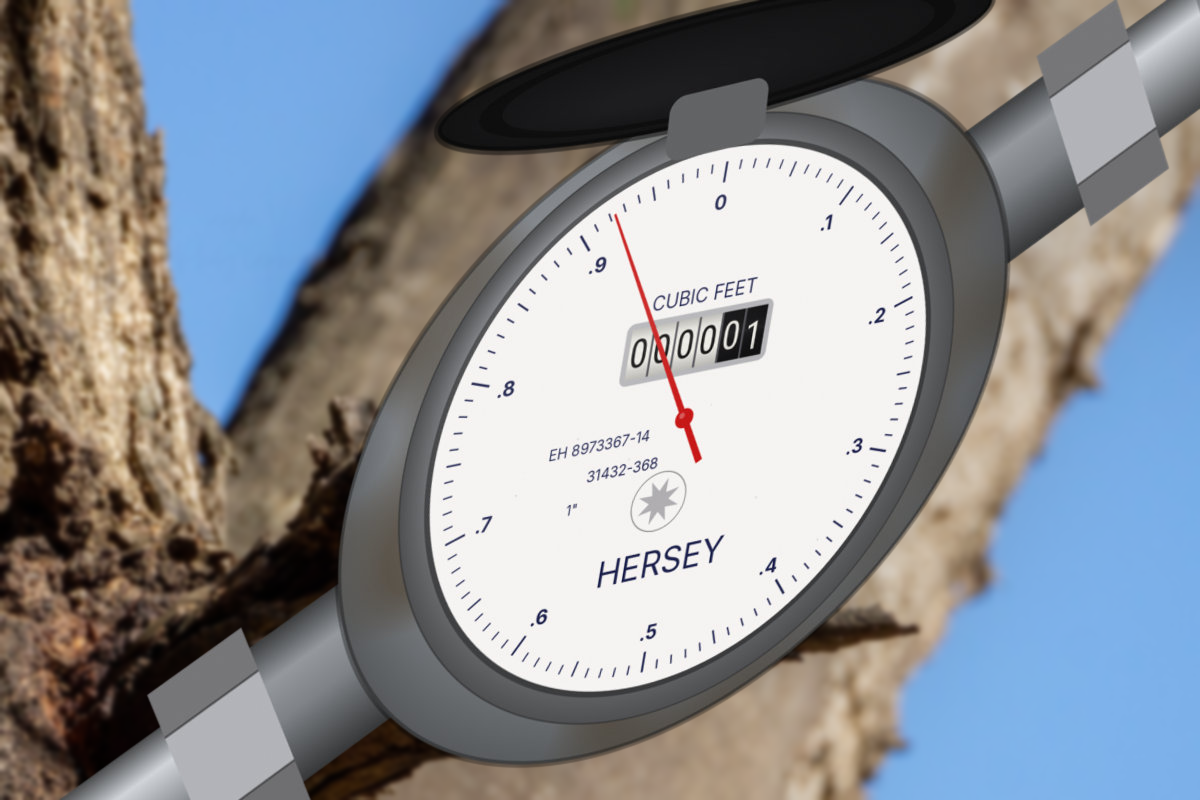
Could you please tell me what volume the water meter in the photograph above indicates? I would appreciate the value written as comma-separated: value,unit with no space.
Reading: 0.92,ft³
